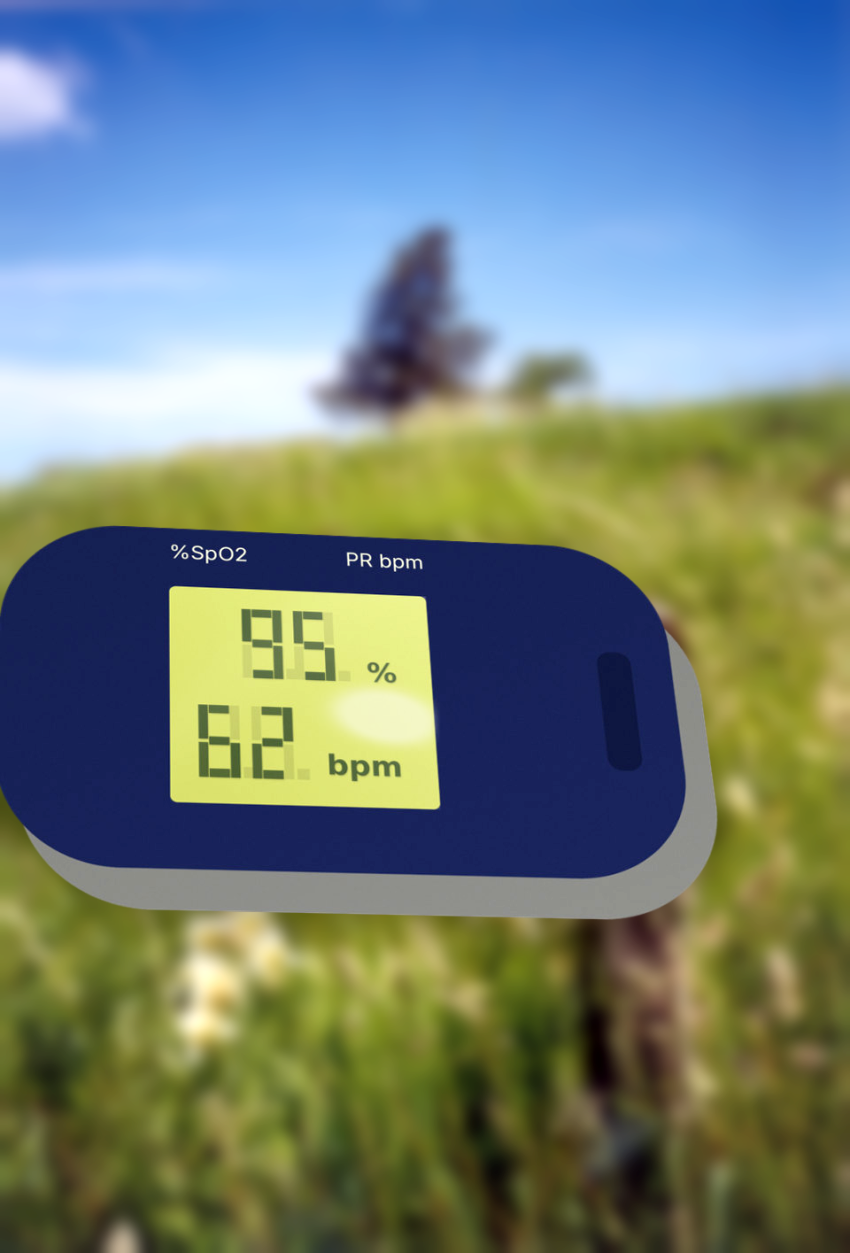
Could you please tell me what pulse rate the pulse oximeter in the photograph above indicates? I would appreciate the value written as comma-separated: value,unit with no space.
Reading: 62,bpm
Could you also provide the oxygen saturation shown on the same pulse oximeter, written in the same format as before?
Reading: 95,%
